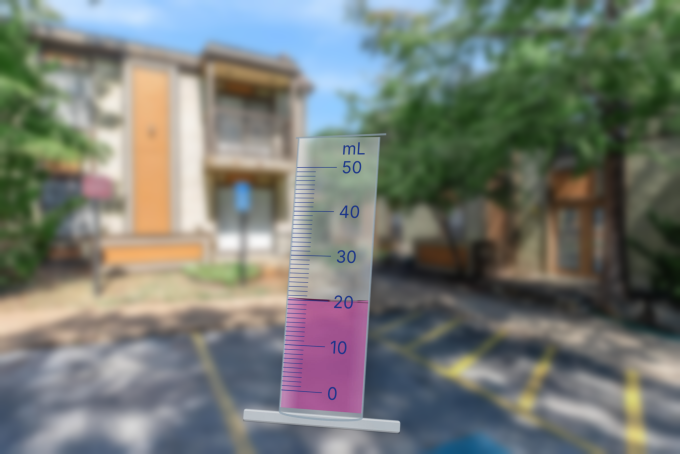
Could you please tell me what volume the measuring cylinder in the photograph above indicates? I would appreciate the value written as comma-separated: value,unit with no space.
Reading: 20,mL
